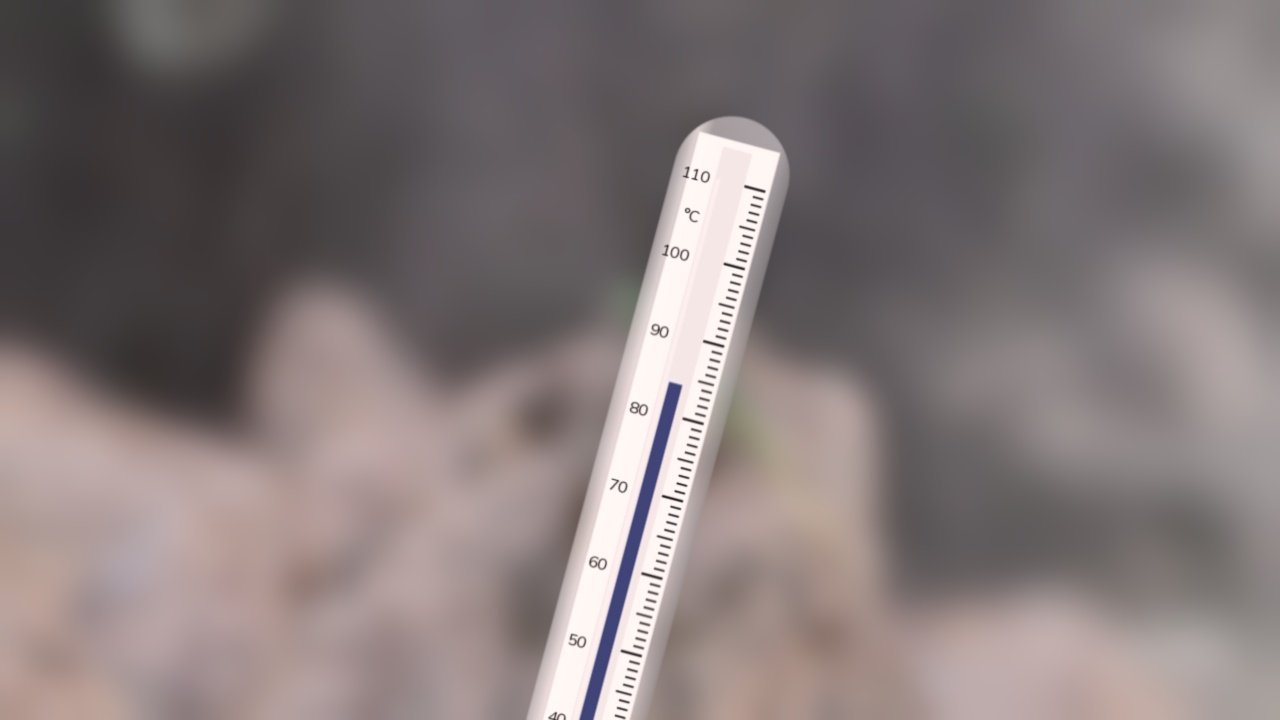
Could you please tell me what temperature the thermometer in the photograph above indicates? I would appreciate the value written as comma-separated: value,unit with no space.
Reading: 84,°C
